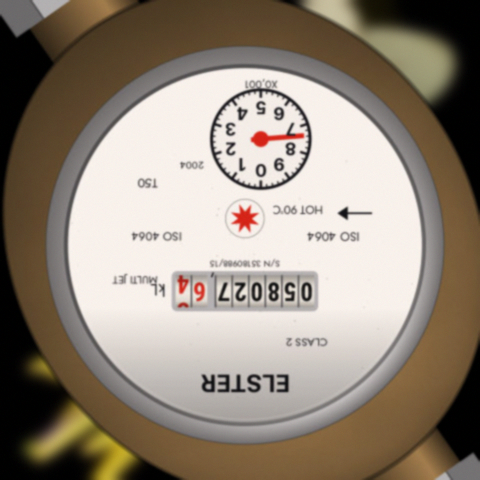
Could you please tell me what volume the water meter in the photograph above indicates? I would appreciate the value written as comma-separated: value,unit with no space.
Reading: 58027.637,kL
